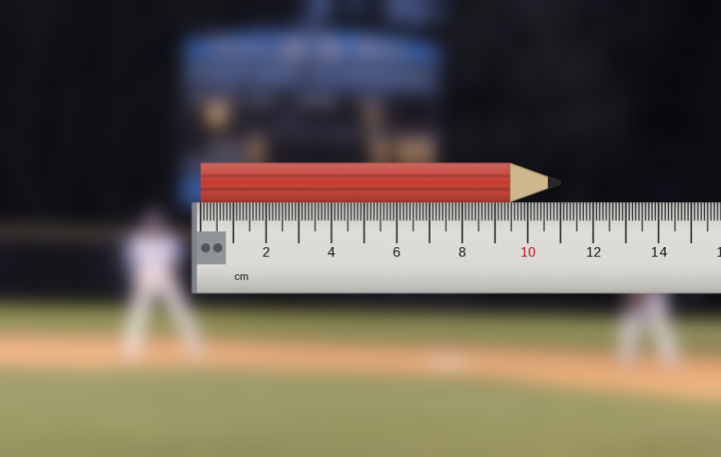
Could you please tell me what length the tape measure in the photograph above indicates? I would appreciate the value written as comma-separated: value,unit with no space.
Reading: 11,cm
